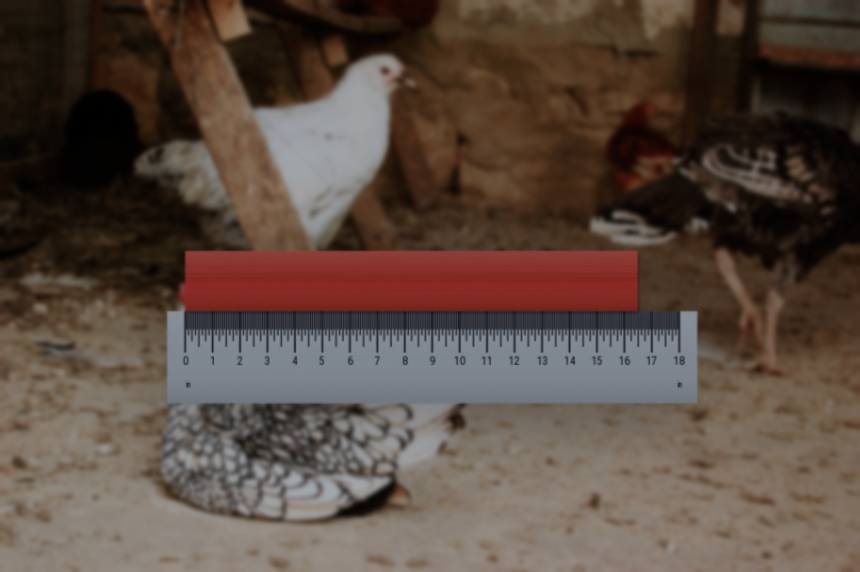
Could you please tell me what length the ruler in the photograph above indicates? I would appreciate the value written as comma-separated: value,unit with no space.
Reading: 16.5,in
